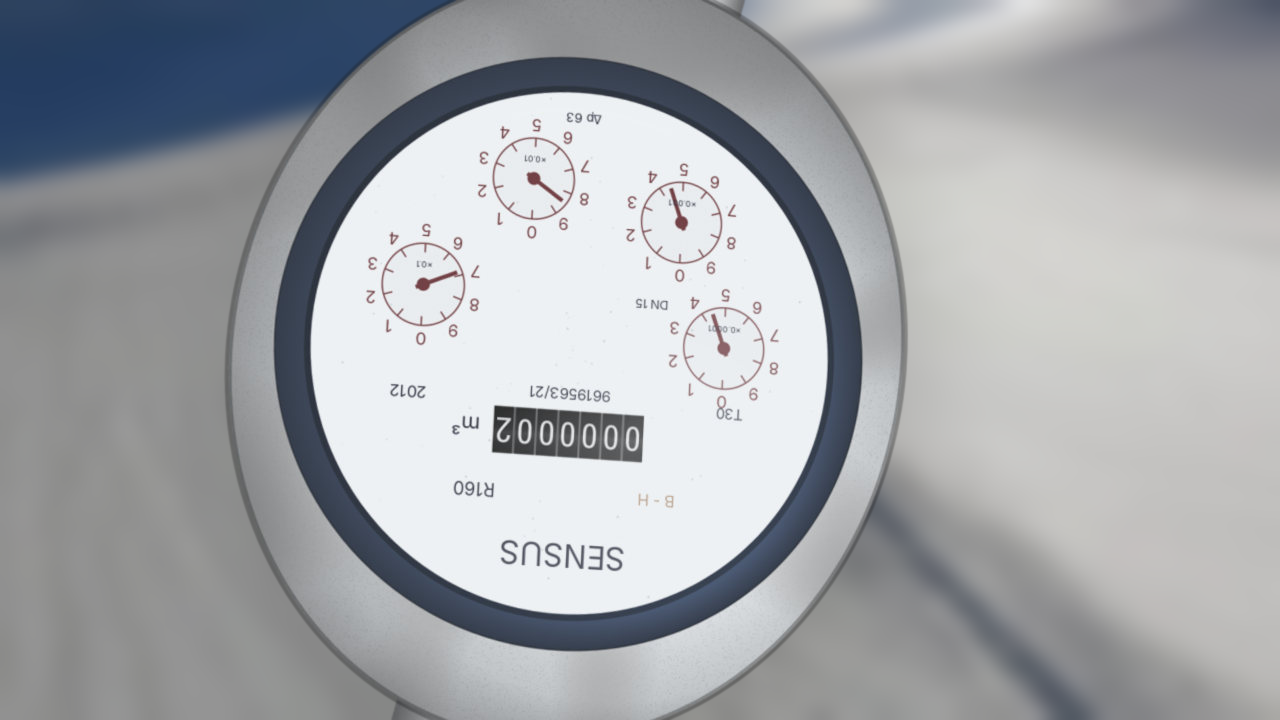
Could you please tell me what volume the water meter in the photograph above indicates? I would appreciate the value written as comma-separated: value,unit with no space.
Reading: 2.6844,m³
